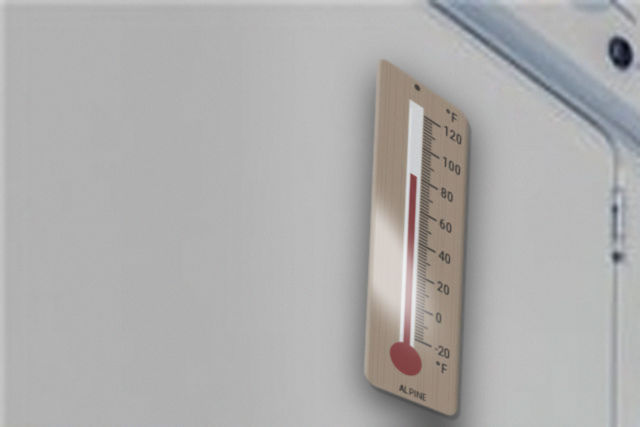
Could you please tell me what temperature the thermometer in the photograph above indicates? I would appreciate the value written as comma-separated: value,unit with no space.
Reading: 80,°F
